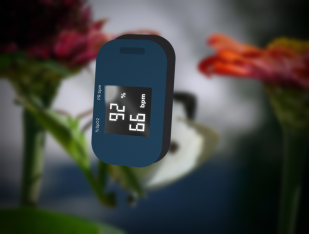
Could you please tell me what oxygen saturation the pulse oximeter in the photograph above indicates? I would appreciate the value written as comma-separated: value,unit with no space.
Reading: 92,%
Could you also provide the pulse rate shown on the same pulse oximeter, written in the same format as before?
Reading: 66,bpm
